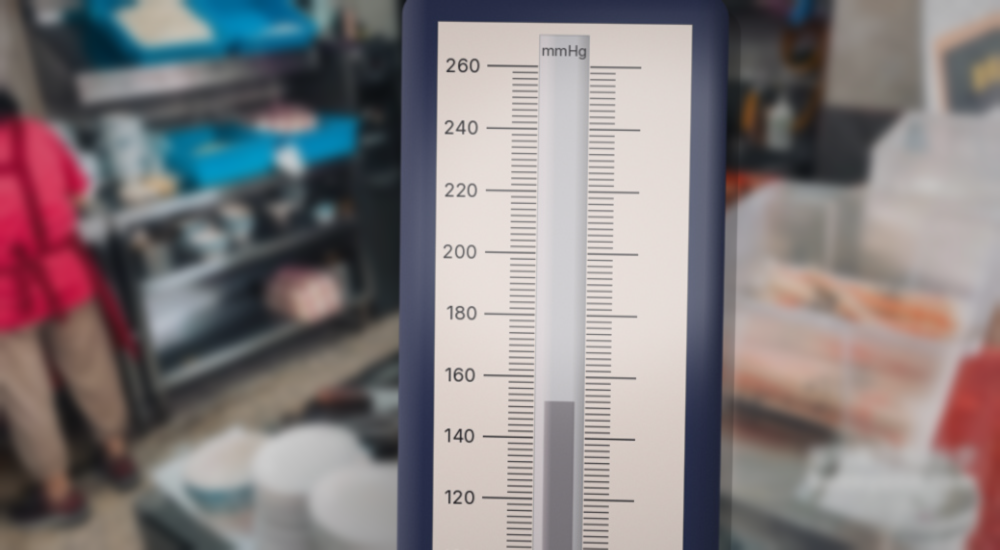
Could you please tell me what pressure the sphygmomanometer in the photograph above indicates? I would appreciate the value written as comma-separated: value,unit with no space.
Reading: 152,mmHg
